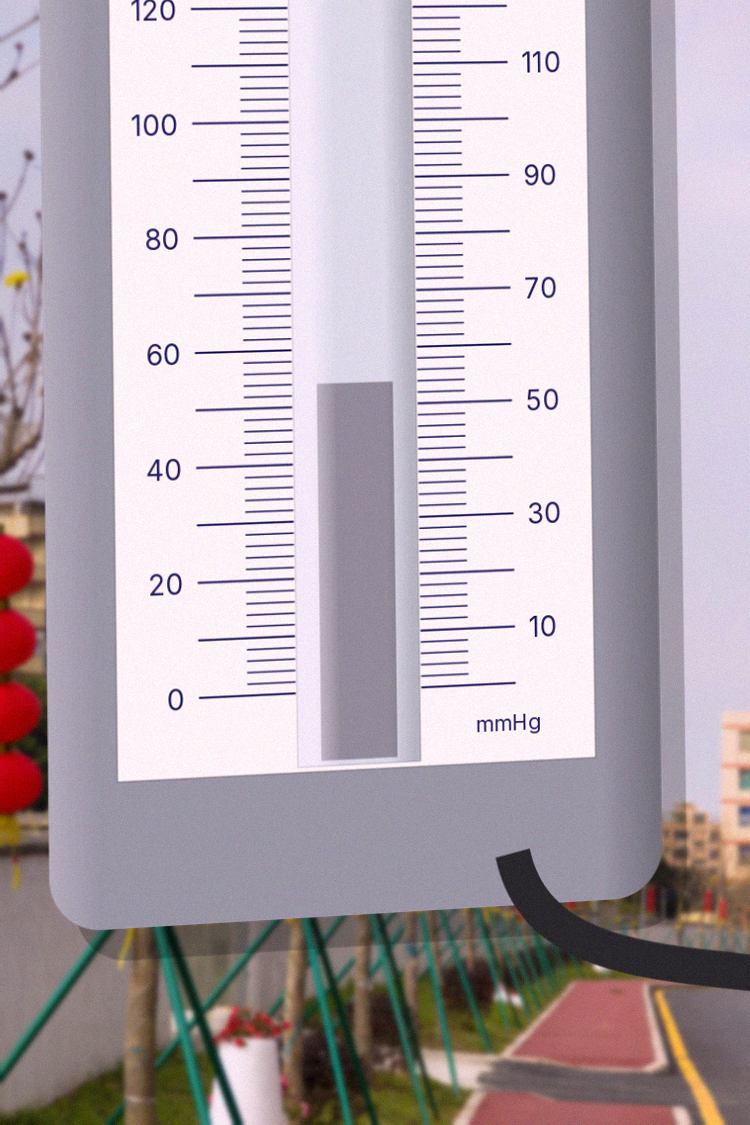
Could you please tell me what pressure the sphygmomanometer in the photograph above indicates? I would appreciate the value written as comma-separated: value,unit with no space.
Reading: 54,mmHg
